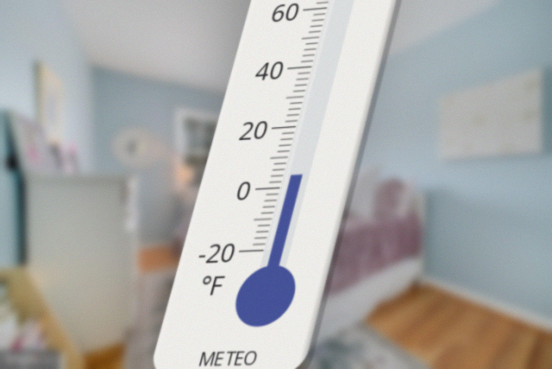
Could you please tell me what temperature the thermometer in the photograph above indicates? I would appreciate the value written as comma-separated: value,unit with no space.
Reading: 4,°F
